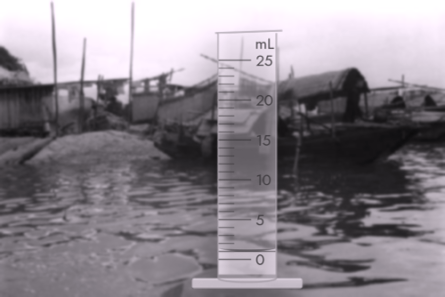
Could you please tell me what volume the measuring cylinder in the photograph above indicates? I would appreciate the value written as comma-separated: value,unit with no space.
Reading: 1,mL
